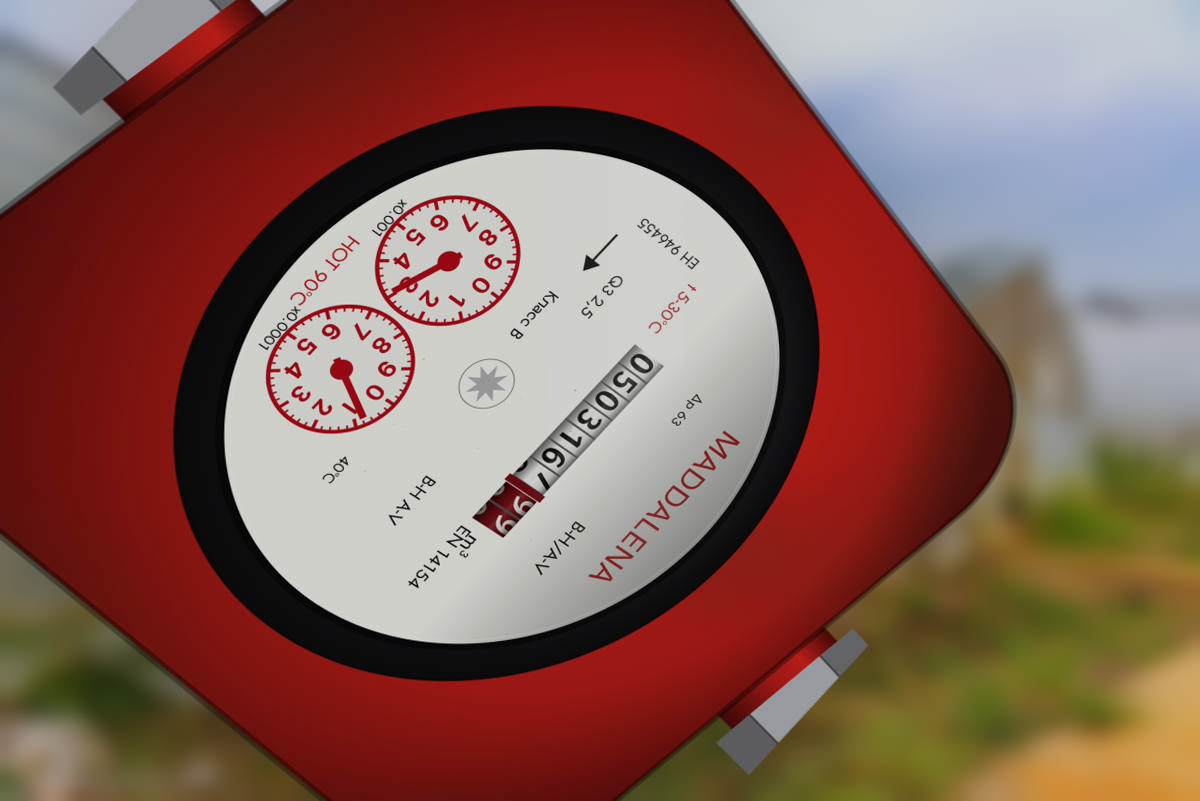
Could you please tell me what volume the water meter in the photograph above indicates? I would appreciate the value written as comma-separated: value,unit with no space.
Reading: 503167.9930,m³
